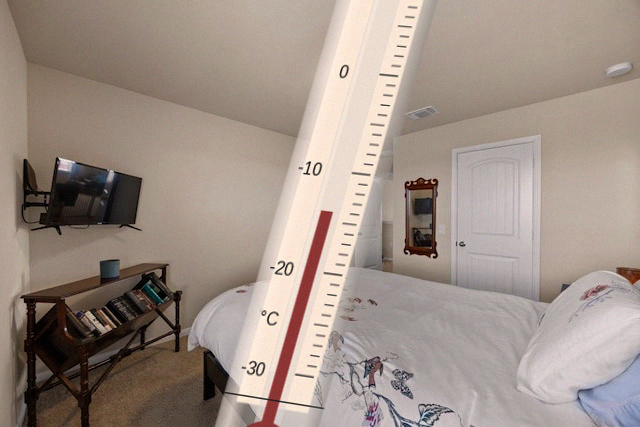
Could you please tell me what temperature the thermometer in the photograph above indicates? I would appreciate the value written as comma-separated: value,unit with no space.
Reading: -14,°C
